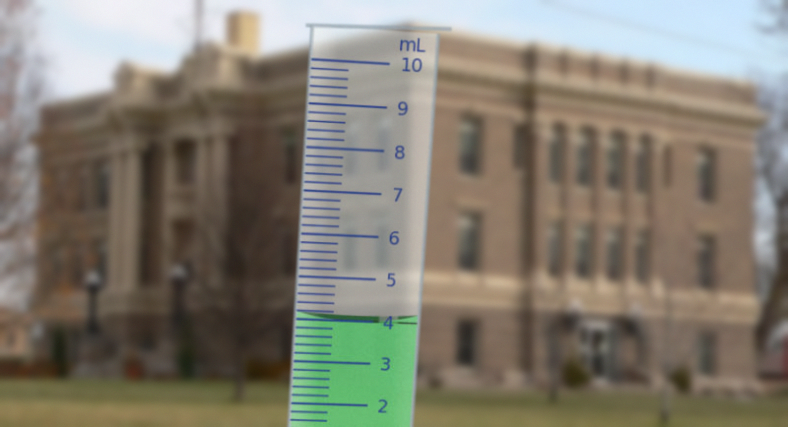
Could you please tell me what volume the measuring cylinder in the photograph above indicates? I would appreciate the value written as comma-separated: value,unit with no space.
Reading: 4,mL
